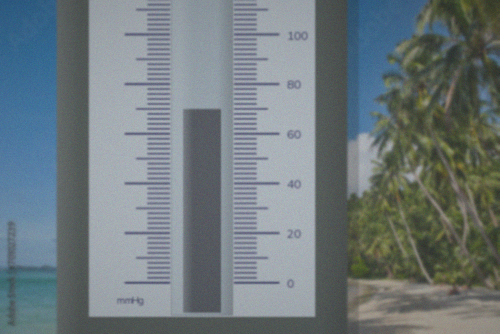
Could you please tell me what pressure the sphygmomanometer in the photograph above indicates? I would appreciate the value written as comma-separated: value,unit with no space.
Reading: 70,mmHg
